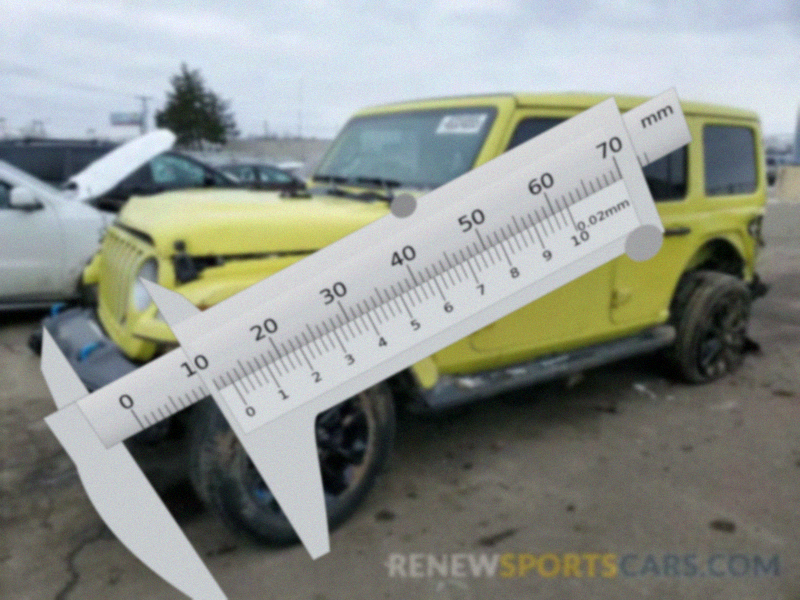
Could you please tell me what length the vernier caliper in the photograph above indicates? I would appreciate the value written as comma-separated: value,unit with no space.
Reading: 13.0,mm
